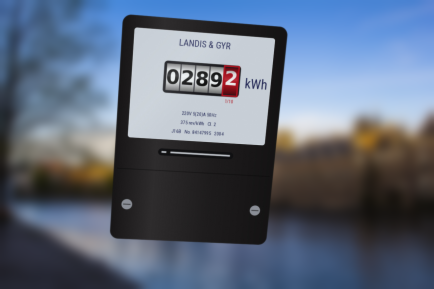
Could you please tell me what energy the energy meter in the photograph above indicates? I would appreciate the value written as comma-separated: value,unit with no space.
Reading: 289.2,kWh
